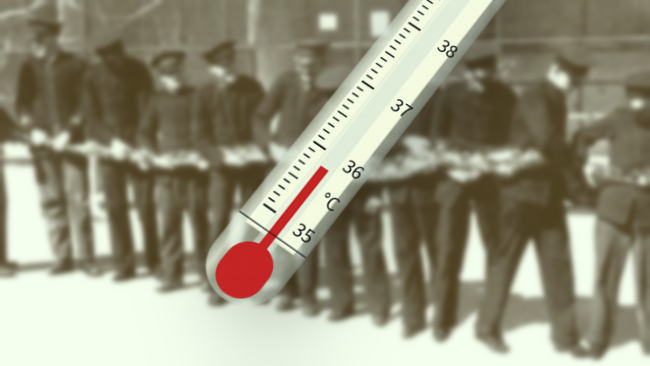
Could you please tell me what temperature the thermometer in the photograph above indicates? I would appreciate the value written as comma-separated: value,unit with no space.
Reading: 35.8,°C
